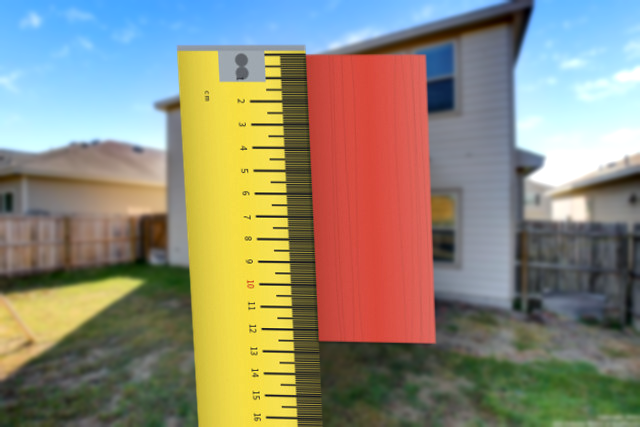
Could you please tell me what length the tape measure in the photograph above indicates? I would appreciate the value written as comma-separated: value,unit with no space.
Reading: 12.5,cm
